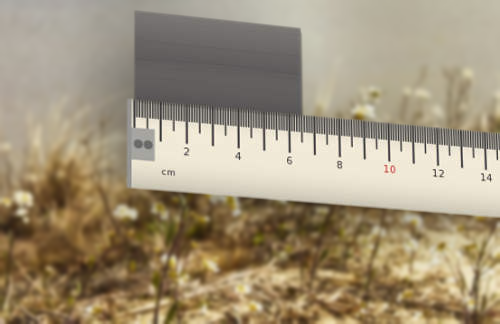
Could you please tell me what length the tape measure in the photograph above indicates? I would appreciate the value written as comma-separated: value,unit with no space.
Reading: 6.5,cm
